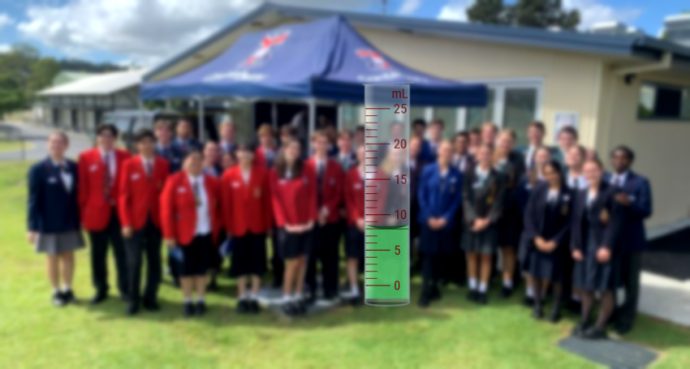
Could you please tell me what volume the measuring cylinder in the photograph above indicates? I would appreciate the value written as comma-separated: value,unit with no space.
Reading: 8,mL
